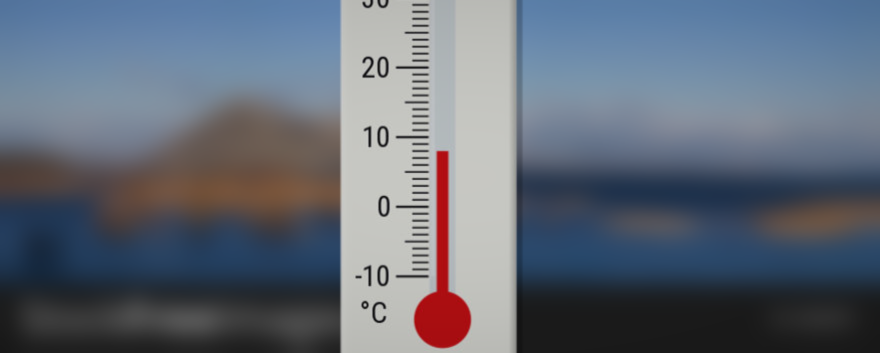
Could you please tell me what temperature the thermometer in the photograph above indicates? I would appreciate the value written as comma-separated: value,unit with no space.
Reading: 8,°C
